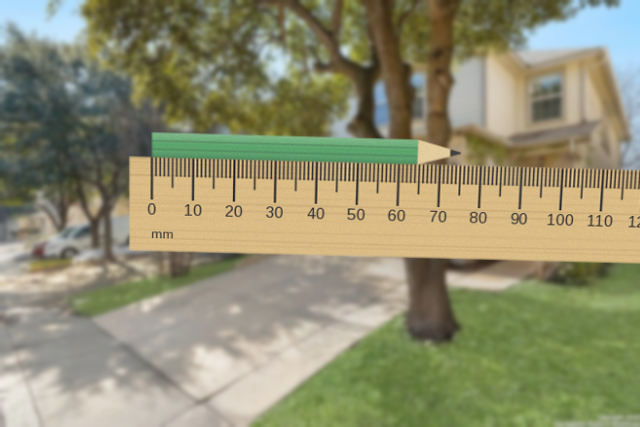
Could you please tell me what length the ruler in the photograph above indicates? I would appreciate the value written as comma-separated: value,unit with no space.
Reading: 75,mm
